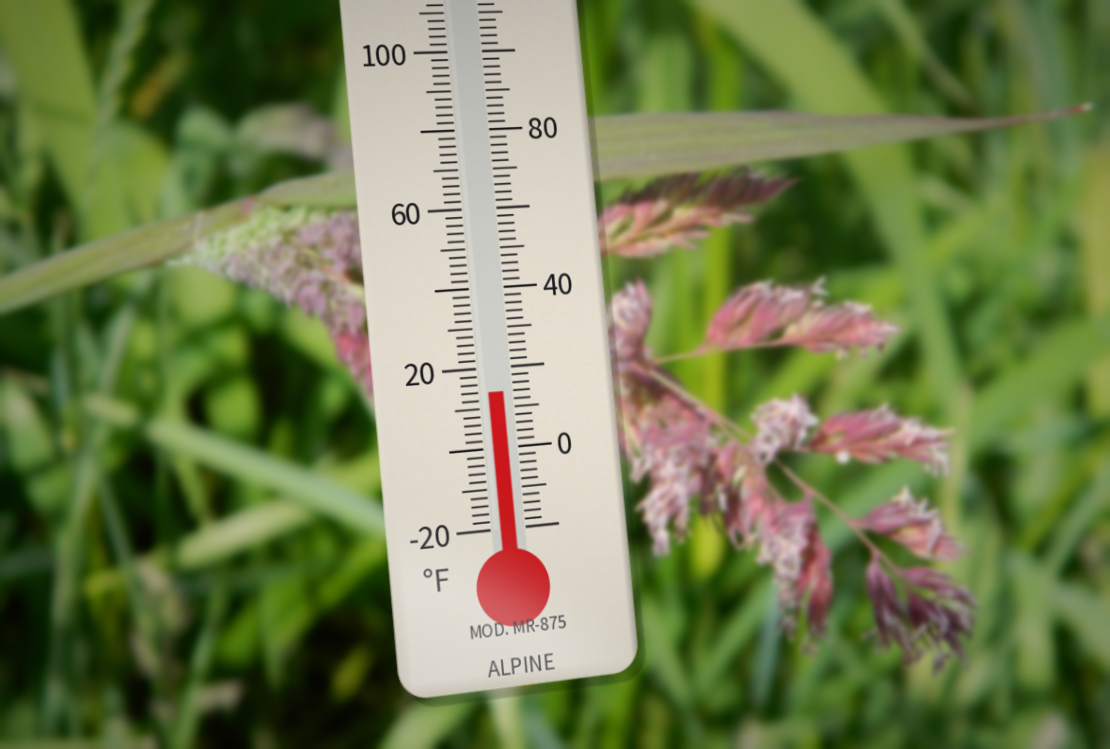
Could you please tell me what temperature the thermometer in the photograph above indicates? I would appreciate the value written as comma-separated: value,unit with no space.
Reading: 14,°F
